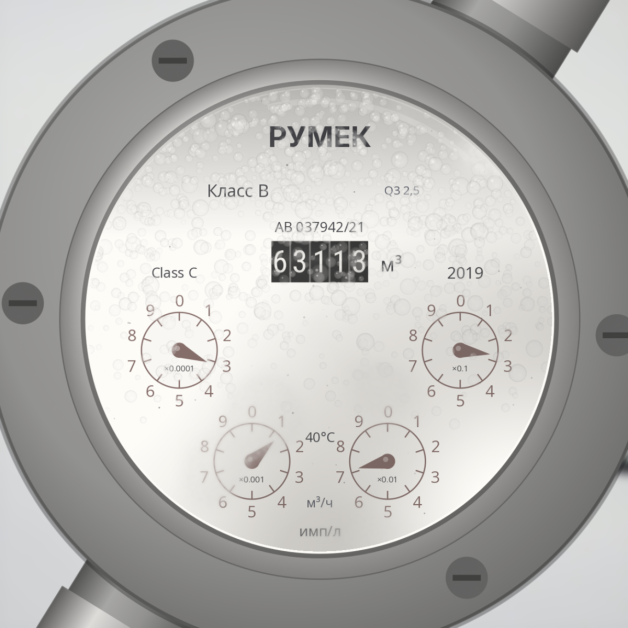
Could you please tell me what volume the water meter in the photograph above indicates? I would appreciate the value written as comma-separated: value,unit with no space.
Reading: 63113.2713,m³
